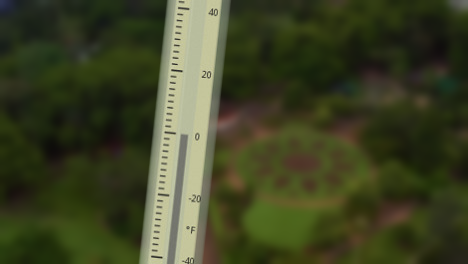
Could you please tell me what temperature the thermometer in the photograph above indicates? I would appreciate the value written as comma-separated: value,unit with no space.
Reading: 0,°F
